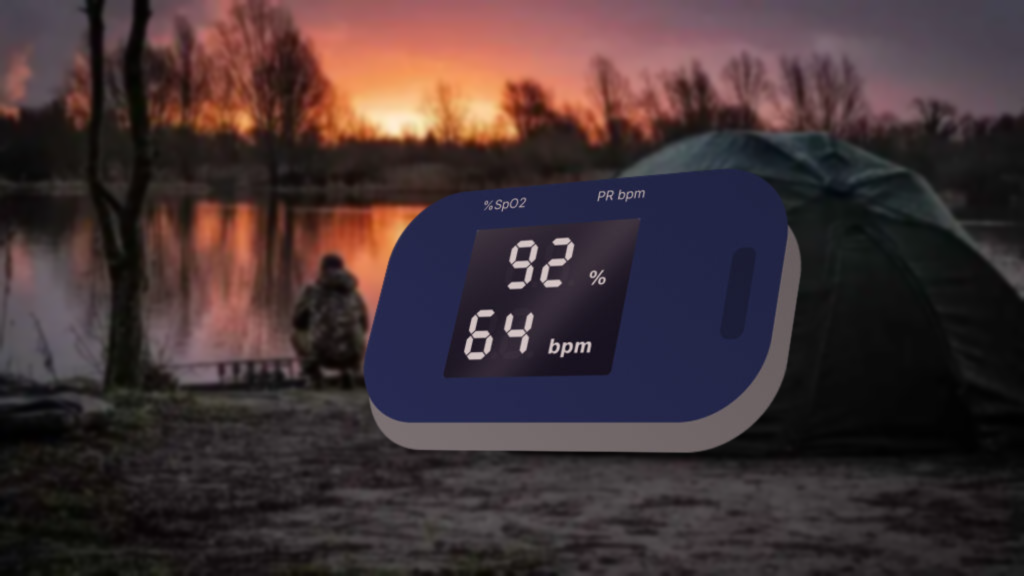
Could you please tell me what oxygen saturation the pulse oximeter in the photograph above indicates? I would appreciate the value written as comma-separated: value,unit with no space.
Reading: 92,%
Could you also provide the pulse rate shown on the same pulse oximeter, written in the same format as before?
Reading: 64,bpm
